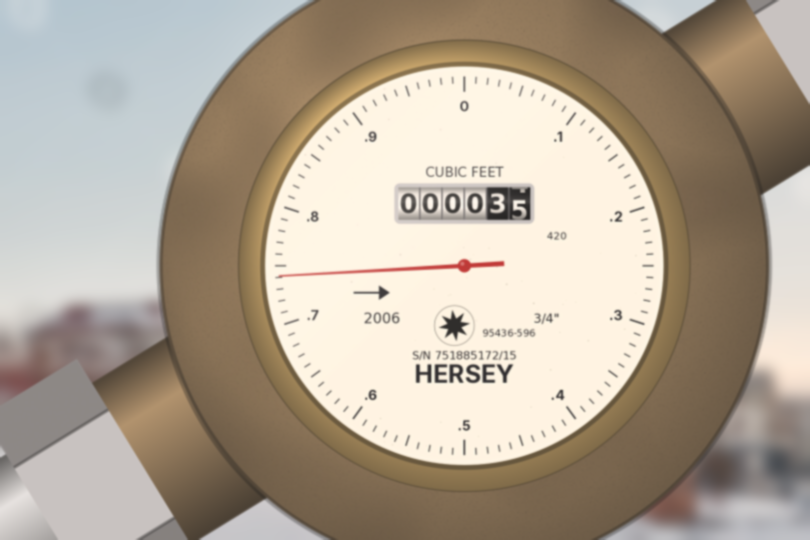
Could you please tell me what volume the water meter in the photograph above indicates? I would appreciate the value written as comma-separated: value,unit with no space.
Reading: 34.74,ft³
